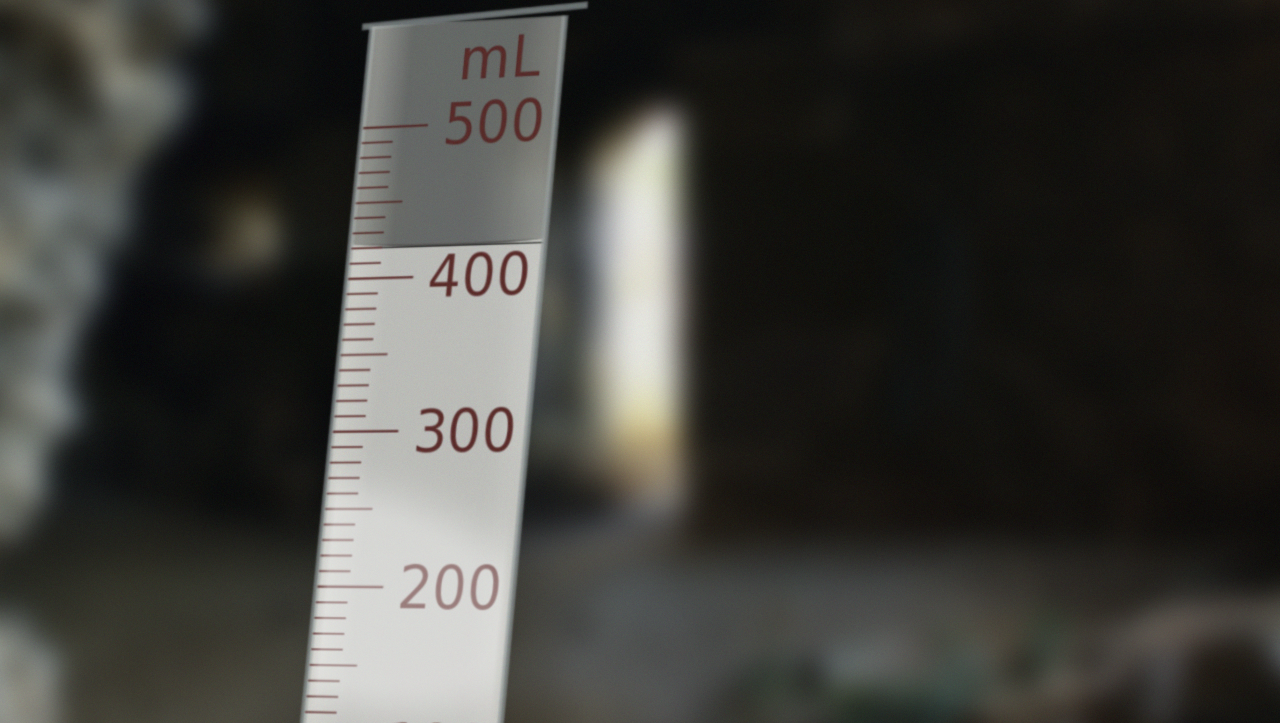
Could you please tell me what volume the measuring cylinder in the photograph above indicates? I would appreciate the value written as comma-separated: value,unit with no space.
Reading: 420,mL
